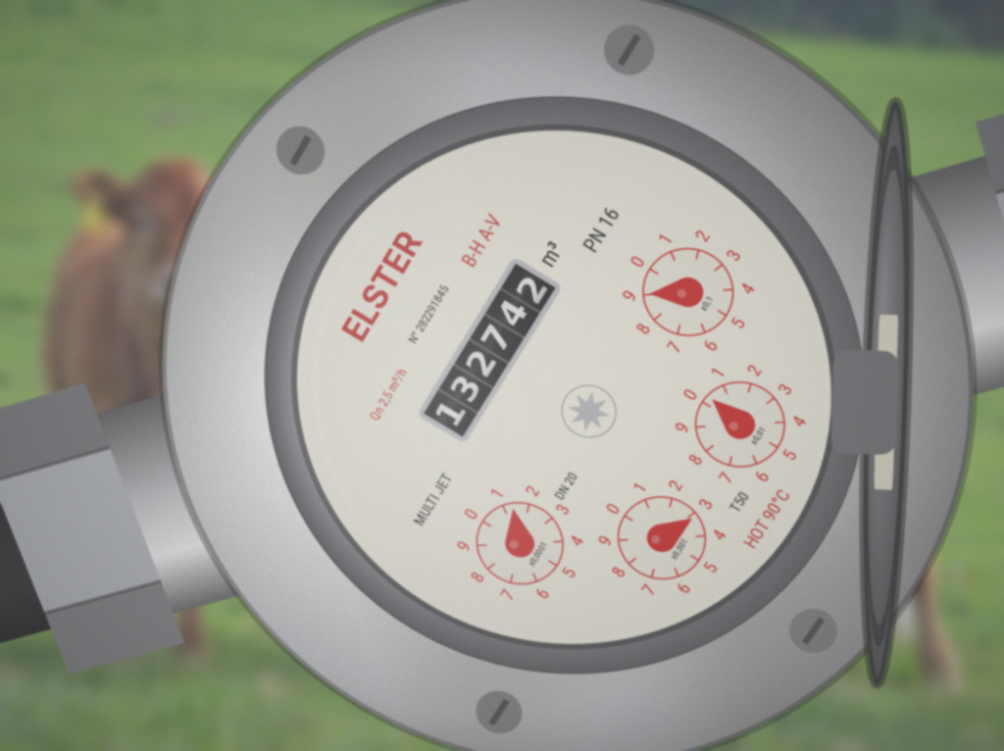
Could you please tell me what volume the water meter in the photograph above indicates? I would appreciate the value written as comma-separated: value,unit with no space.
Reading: 132741.9031,m³
